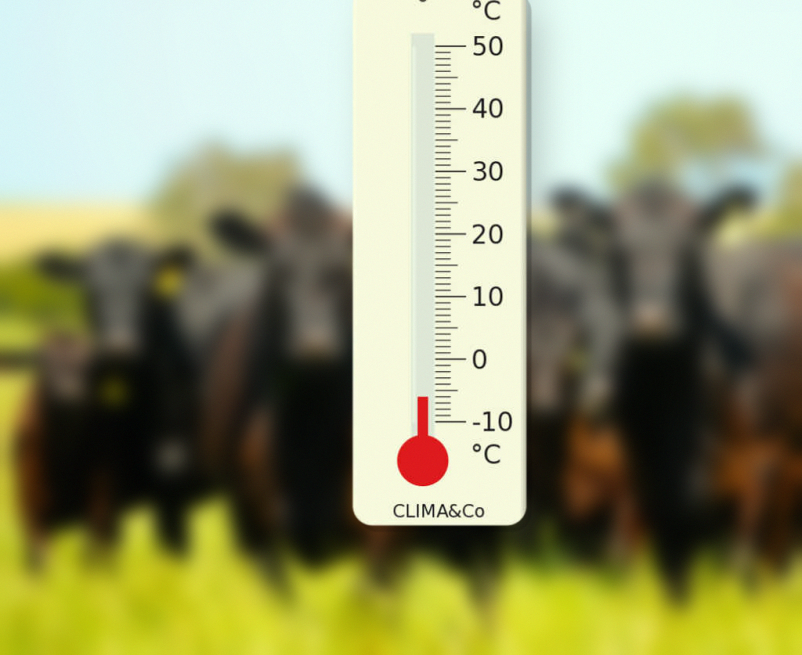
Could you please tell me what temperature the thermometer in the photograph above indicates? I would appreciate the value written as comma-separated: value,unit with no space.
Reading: -6,°C
